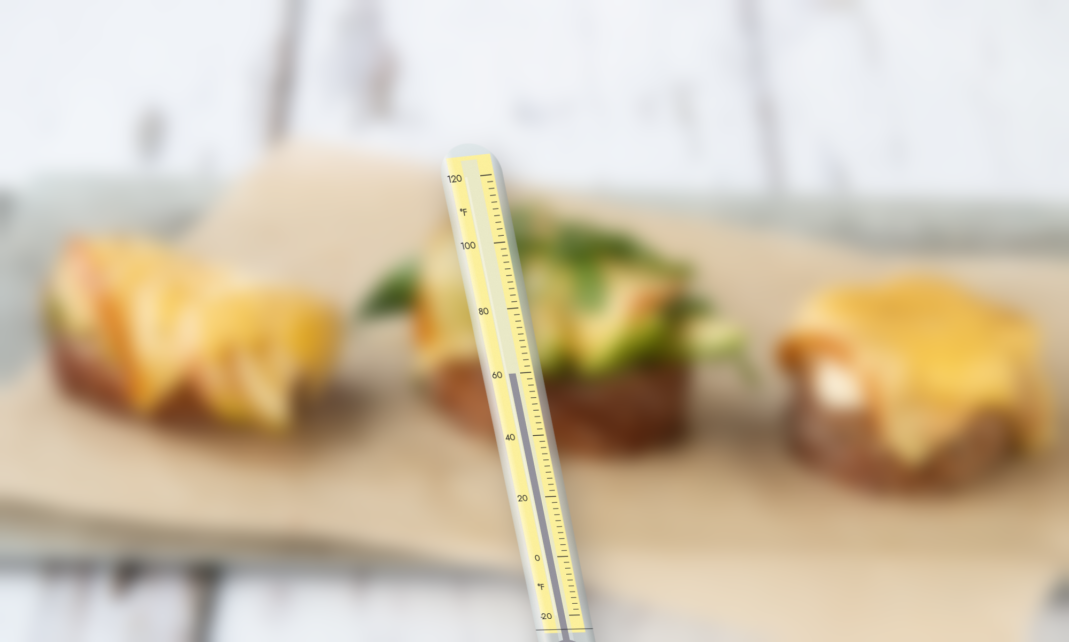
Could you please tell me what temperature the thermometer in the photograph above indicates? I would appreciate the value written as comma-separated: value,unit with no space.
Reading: 60,°F
